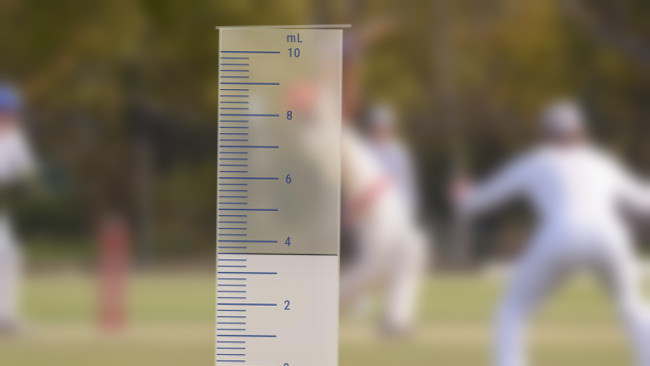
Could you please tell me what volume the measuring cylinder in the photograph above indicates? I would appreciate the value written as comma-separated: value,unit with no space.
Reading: 3.6,mL
